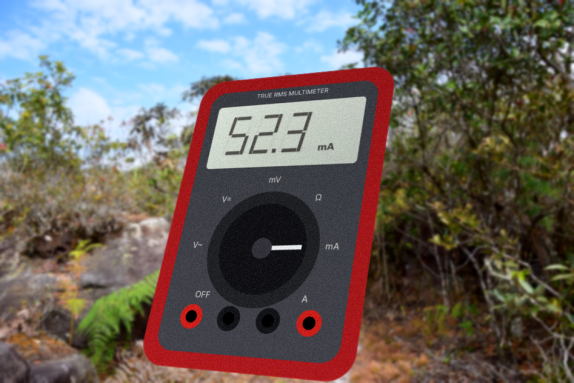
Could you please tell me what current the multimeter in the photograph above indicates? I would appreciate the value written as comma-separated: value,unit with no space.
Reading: 52.3,mA
